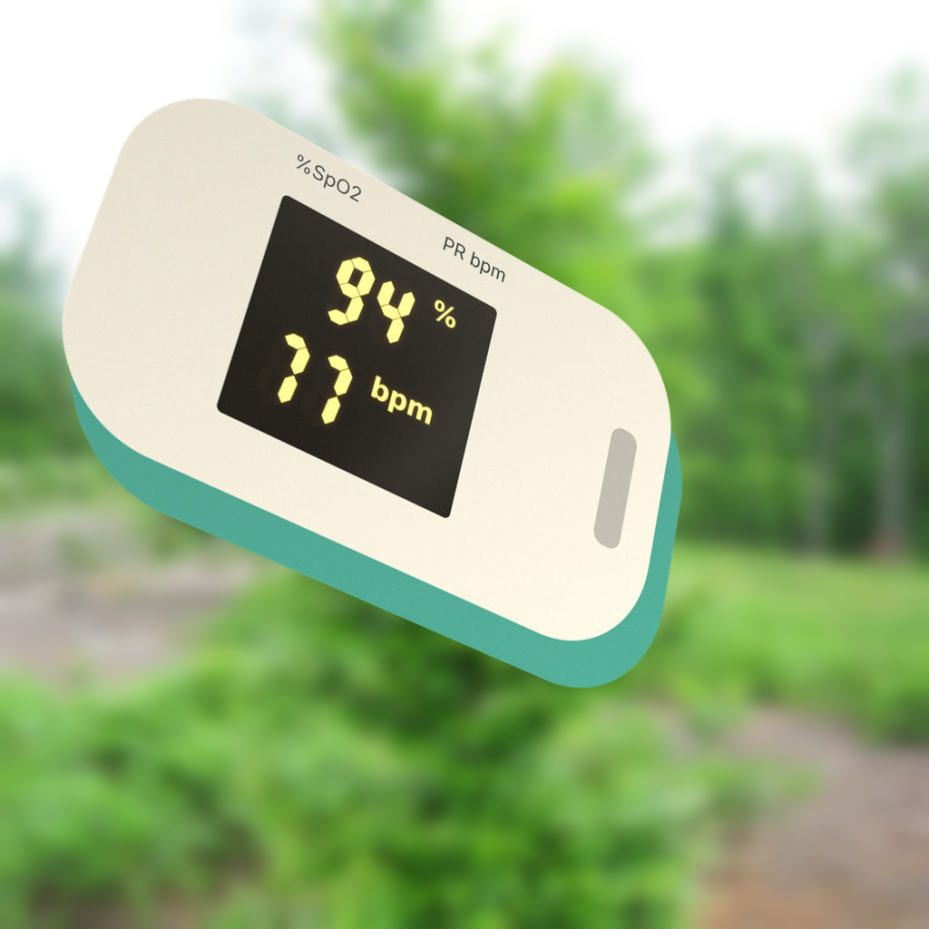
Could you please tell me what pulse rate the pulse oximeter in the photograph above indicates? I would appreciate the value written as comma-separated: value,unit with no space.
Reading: 77,bpm
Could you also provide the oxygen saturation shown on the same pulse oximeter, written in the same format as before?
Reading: 94,%
